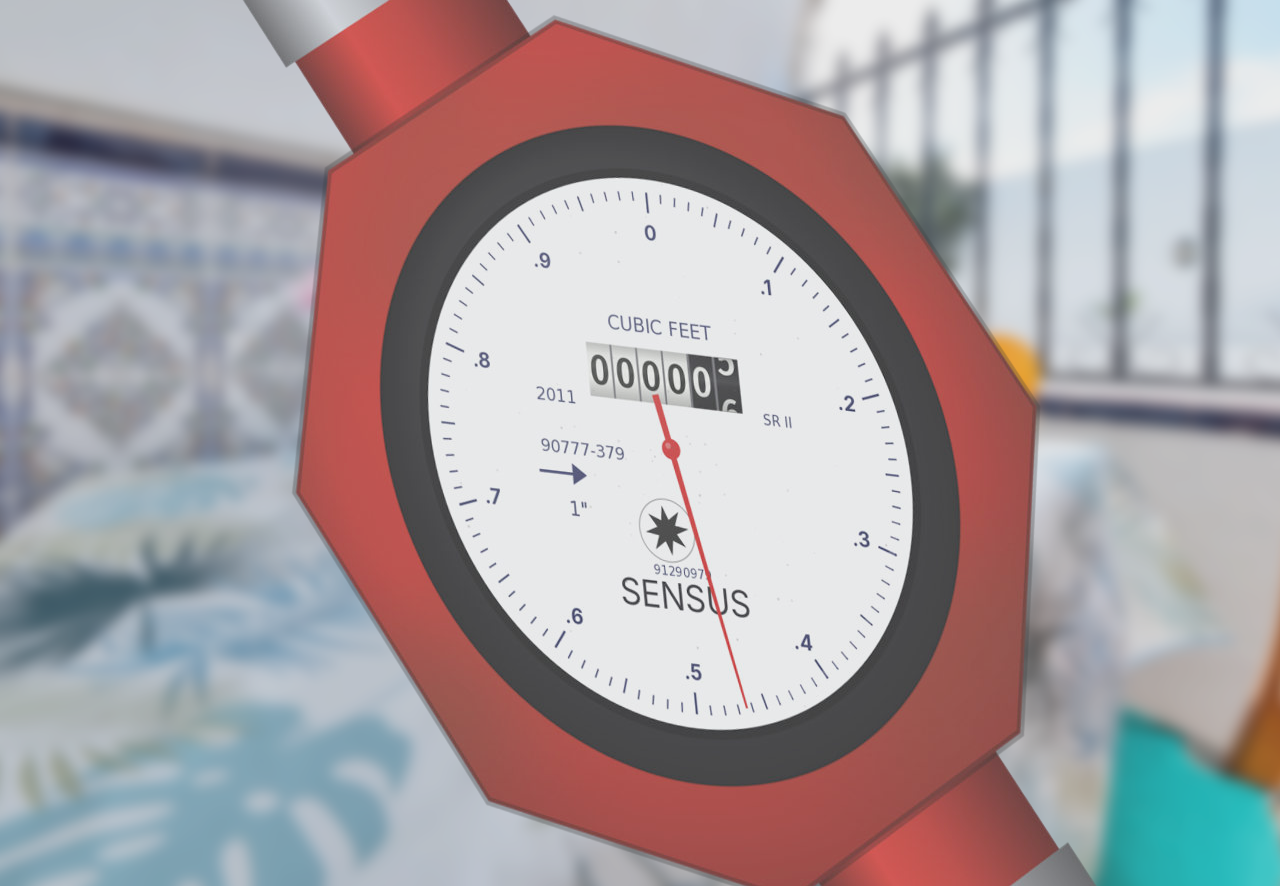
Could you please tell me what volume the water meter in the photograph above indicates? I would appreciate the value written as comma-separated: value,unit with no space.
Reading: 5.46,ft³
